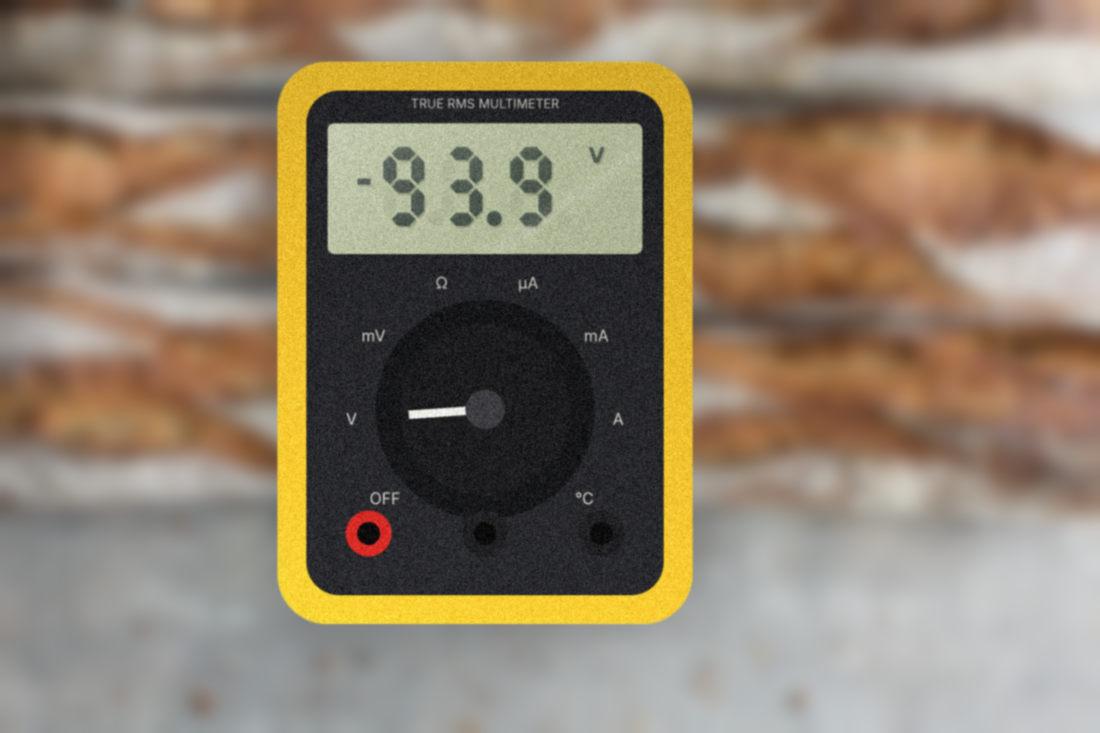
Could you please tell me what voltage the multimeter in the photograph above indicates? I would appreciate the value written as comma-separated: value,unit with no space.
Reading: -93.9,V
